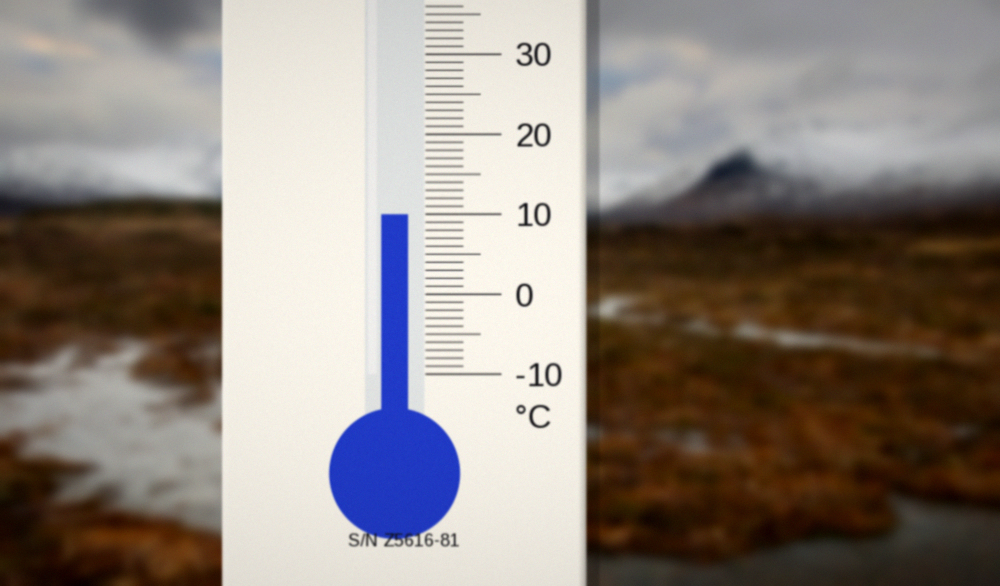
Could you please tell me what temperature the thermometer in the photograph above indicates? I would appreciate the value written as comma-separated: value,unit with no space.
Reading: 10,°C
